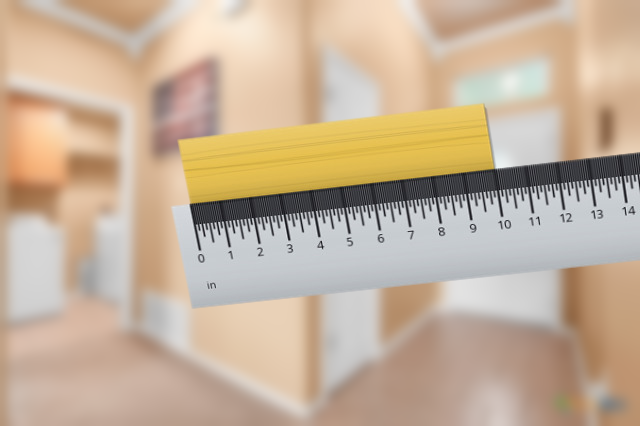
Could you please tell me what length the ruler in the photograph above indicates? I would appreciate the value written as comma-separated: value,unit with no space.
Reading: 10,in
